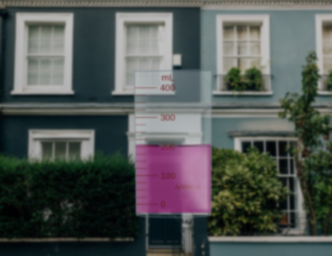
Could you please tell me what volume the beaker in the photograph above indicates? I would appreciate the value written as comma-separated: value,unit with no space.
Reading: 200,mL
